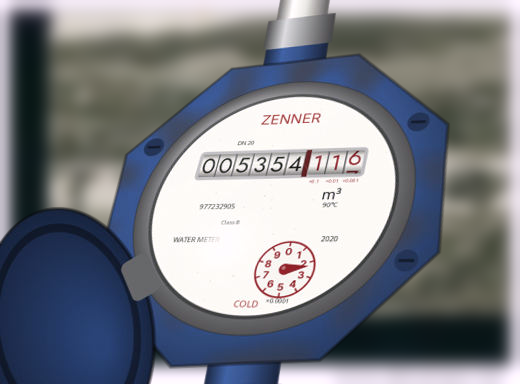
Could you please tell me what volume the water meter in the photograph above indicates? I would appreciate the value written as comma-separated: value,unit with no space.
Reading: 5354.1162,m³
